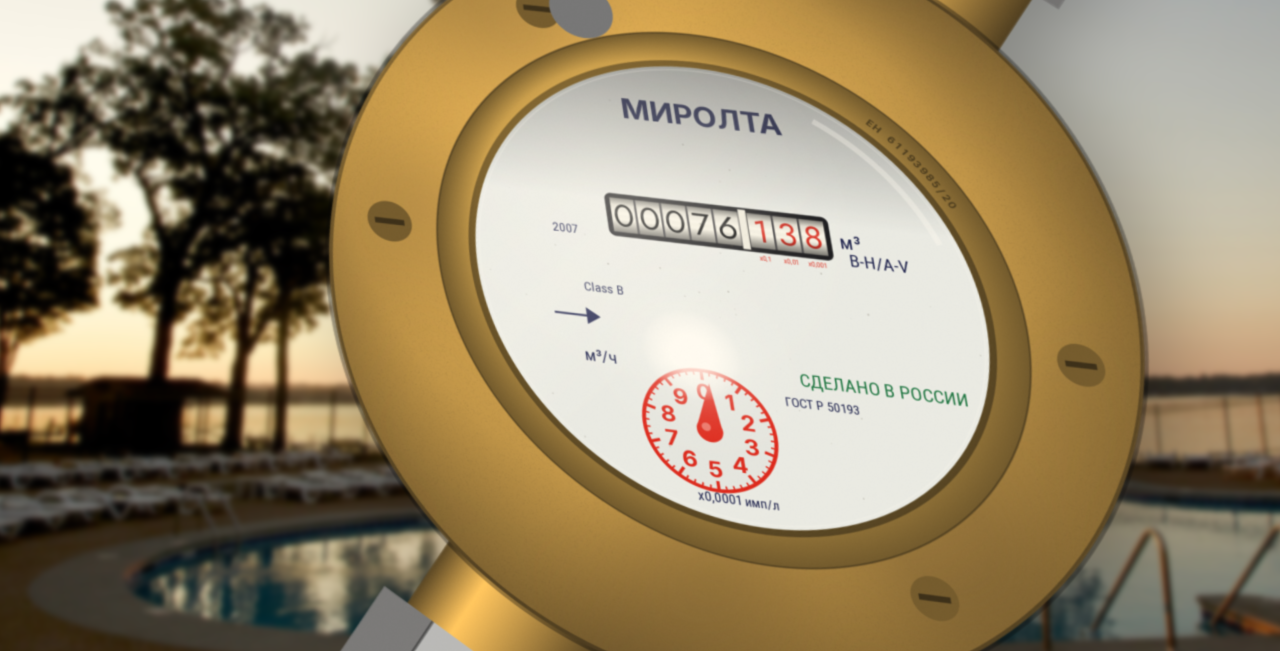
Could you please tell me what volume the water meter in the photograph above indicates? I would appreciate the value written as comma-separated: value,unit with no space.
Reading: 76.1380,m³
